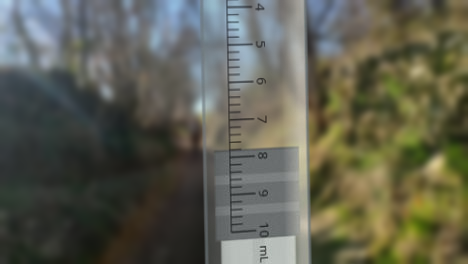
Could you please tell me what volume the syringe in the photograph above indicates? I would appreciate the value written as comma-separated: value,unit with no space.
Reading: 7.8,mL
